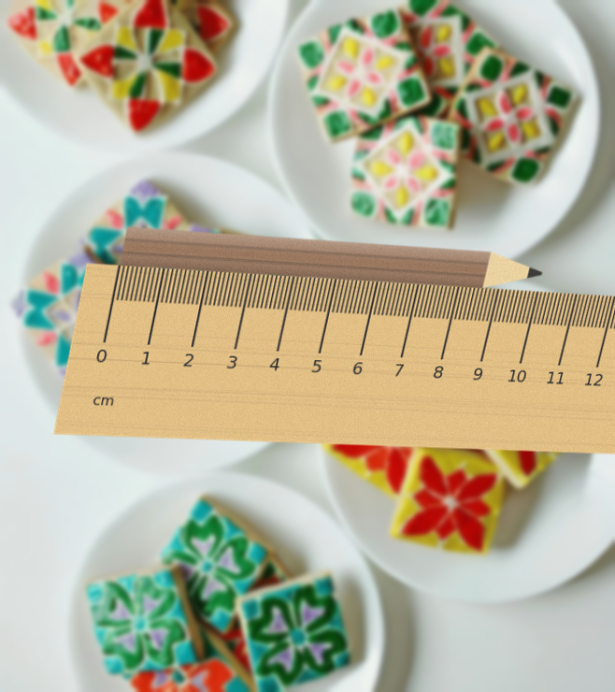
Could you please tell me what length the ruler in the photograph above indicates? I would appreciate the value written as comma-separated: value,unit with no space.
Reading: 10,cm
